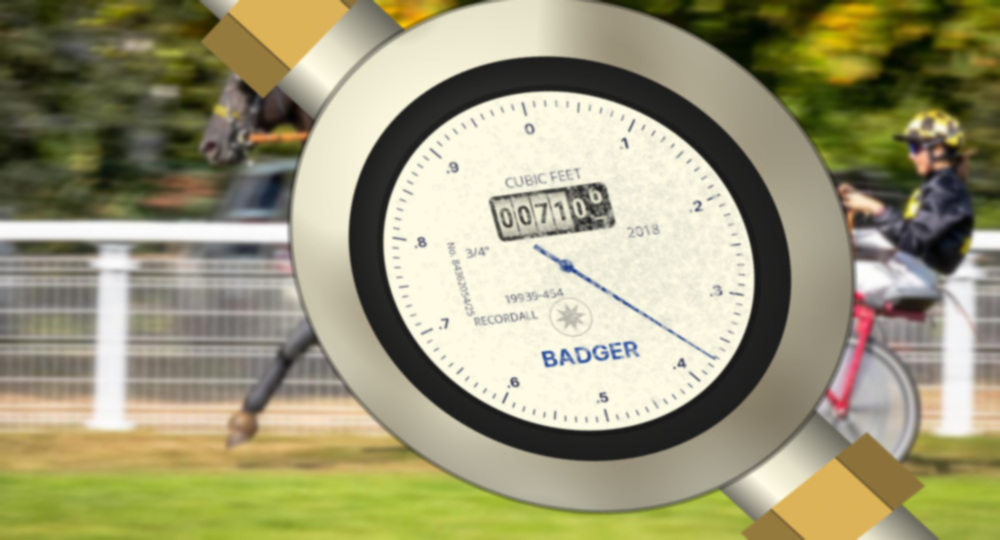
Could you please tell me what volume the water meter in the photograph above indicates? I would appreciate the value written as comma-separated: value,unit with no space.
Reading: 7106.37,ft³
